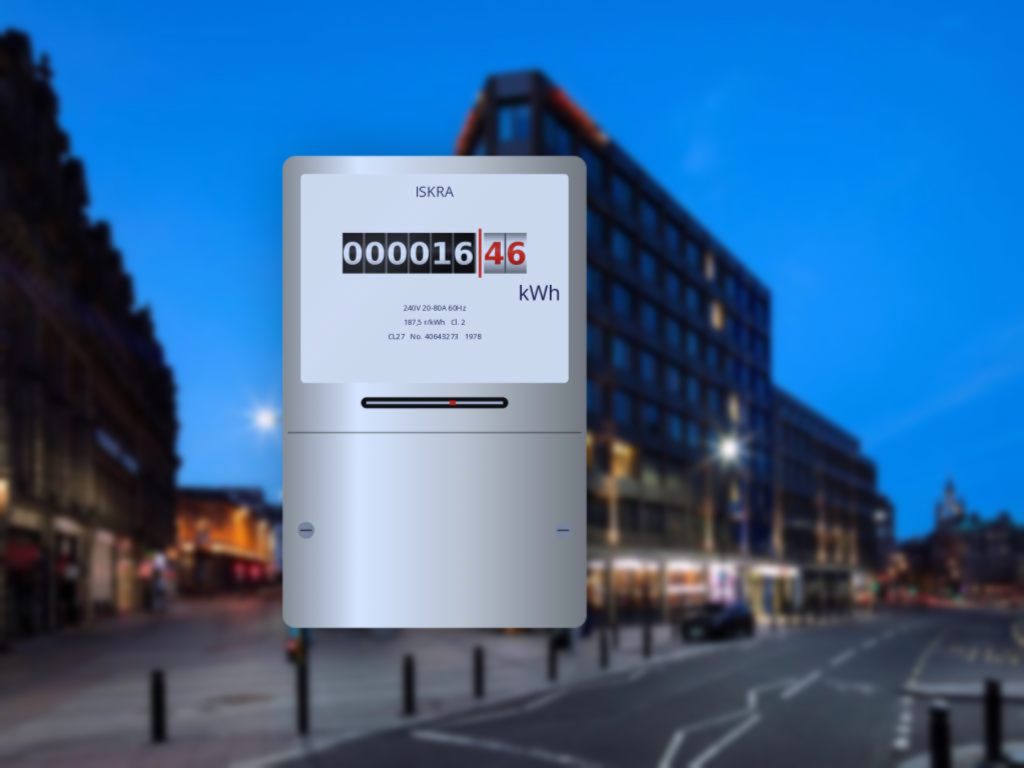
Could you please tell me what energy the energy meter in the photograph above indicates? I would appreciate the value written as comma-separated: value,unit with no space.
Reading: 16.46,kWh
